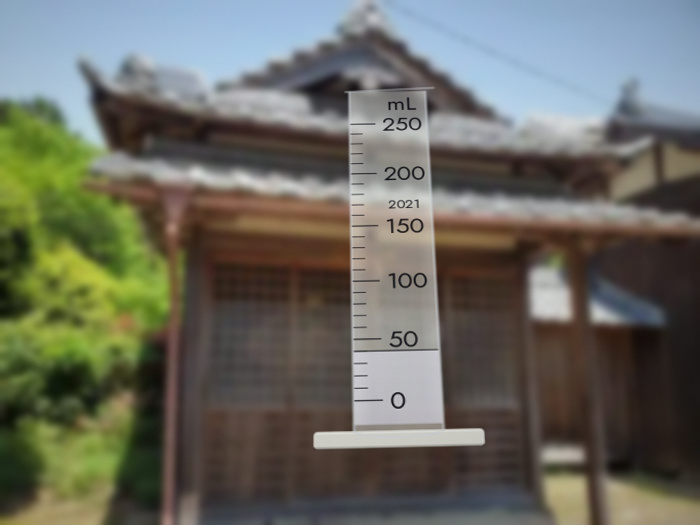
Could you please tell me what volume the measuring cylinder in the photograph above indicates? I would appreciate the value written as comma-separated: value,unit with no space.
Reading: 40,mL
